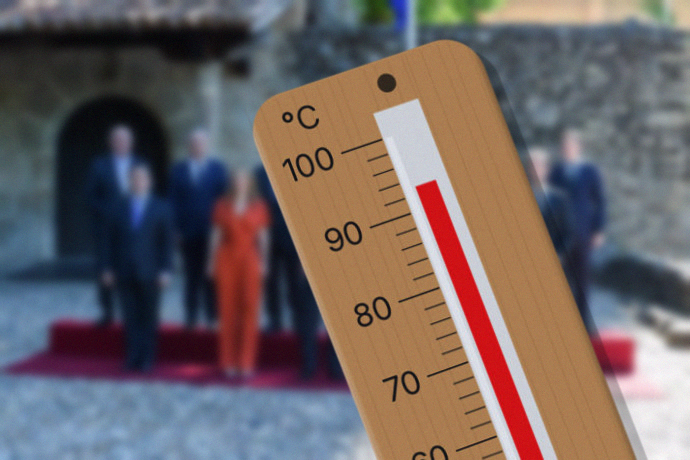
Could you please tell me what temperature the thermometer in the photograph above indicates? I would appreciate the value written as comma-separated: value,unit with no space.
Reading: 93,°C
